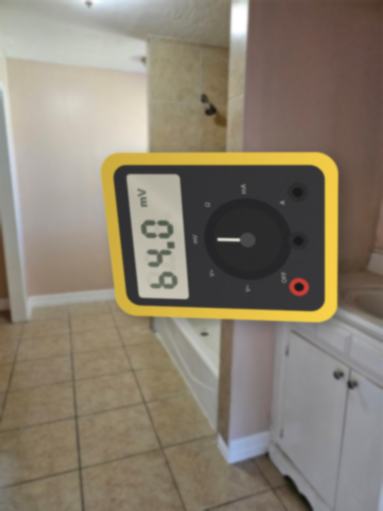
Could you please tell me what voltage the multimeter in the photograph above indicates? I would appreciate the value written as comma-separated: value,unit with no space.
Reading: 64.0,mV
